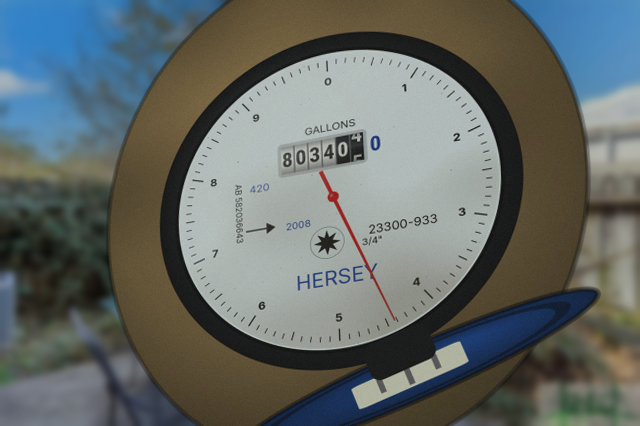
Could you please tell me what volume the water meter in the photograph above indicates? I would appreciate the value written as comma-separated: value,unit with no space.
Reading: 8034044.4,gal
